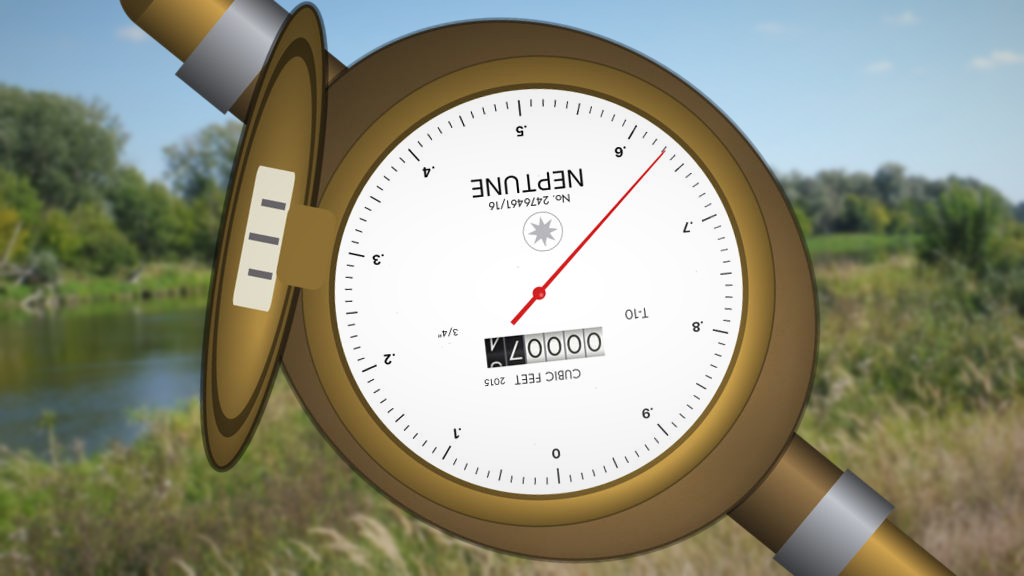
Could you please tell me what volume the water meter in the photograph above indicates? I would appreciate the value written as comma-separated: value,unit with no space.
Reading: 73.63,ft³
